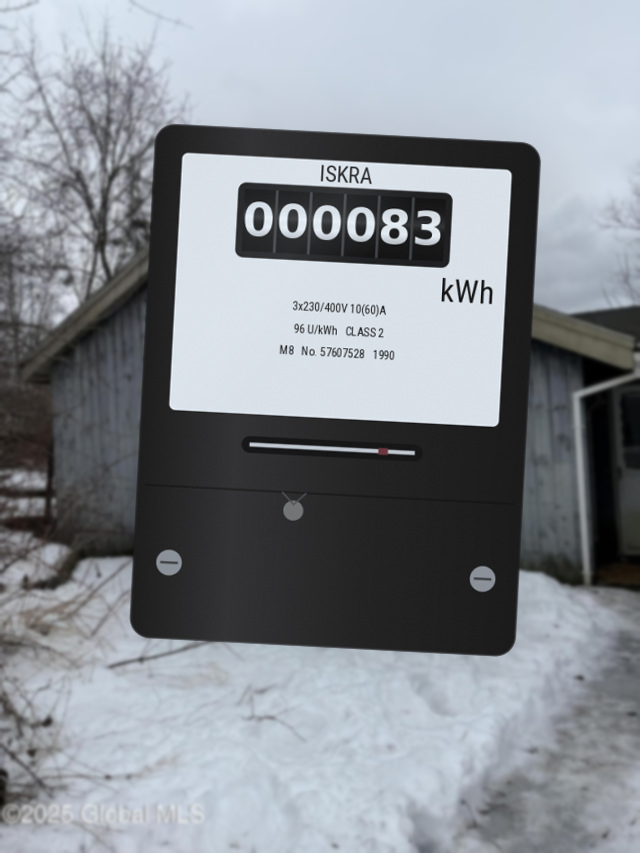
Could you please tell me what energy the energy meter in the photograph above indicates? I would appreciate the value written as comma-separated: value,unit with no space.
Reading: 83,kWh
